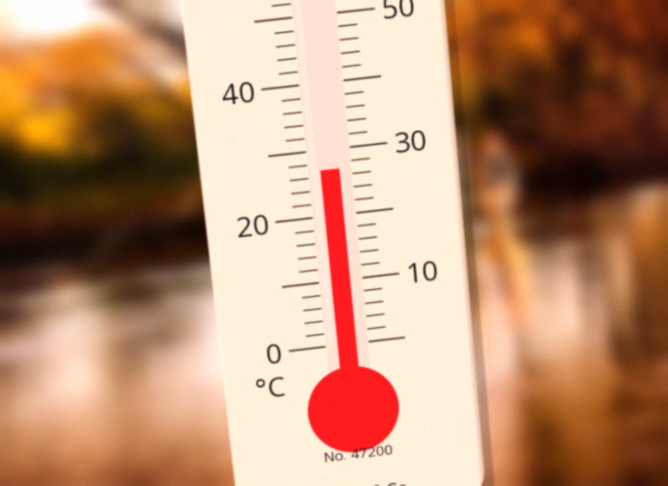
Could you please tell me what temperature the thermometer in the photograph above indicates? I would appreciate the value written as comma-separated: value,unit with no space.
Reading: 27,°C
